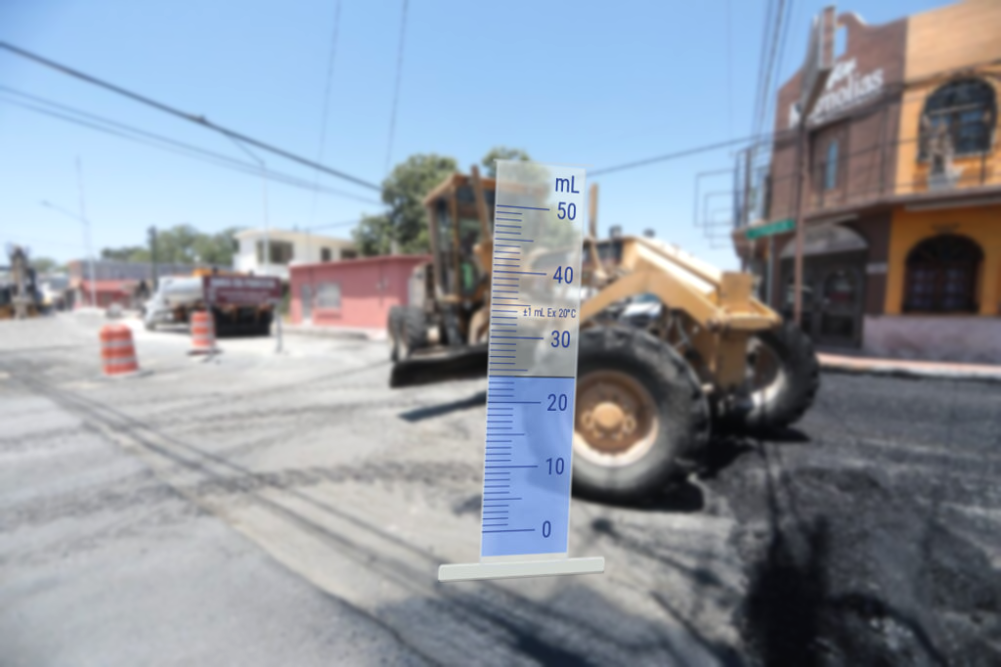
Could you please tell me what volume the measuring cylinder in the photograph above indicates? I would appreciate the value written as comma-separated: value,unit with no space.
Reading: 24,mL
